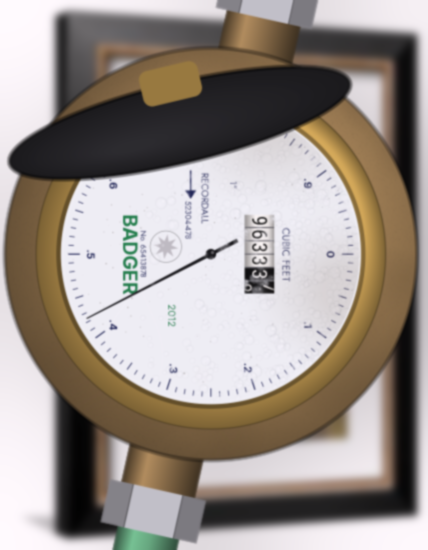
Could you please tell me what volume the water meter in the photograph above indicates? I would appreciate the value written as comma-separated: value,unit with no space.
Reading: 963337.42,ft³
